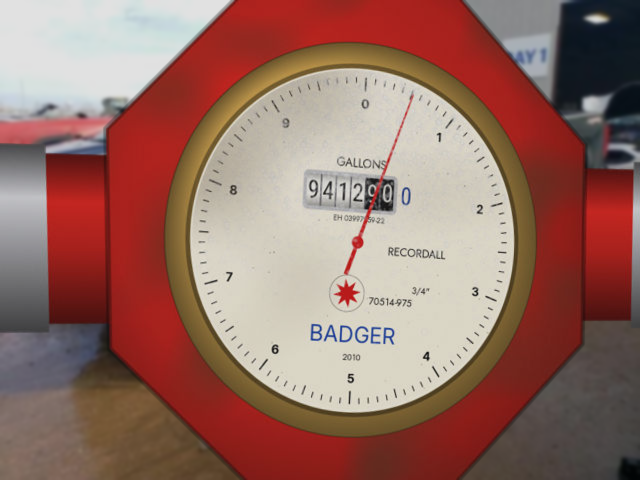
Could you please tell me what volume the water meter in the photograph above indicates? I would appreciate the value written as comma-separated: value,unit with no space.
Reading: 9412900.5,gal
